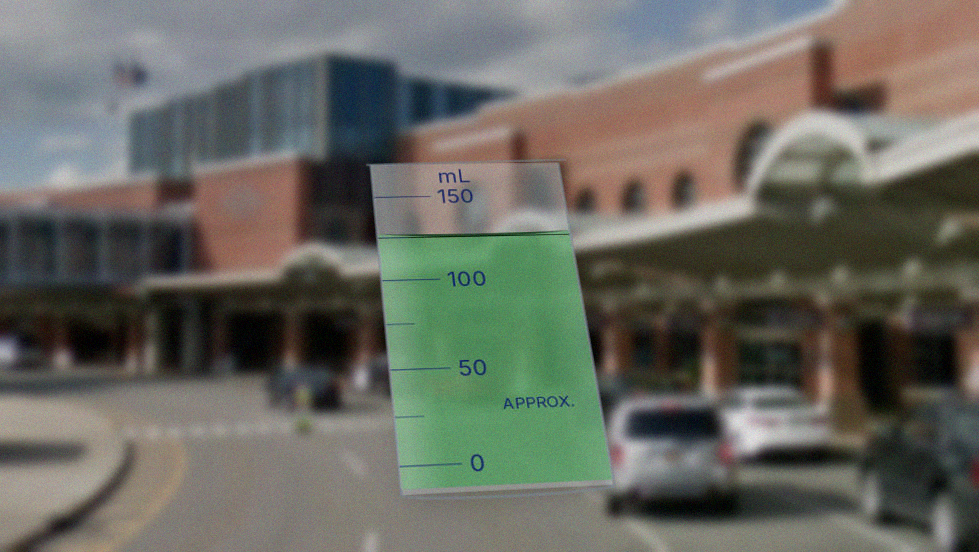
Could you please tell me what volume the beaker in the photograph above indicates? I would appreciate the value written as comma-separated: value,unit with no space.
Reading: 125,mL
